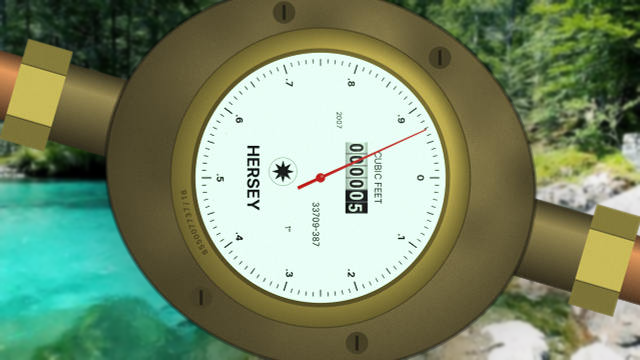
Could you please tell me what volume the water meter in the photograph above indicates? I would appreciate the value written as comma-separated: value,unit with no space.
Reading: 4.93,ft³
